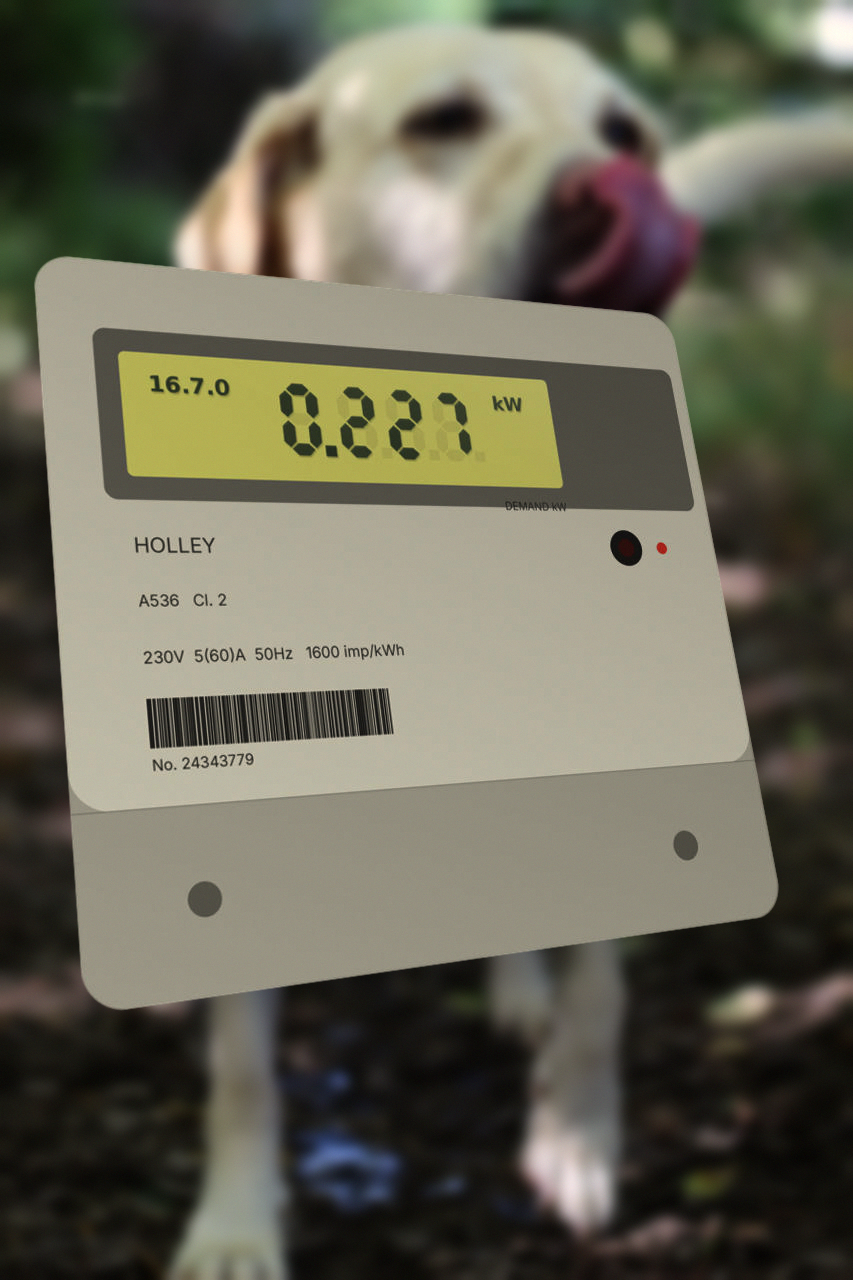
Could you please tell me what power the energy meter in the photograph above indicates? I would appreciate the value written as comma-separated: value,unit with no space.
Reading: 0.227,kW
